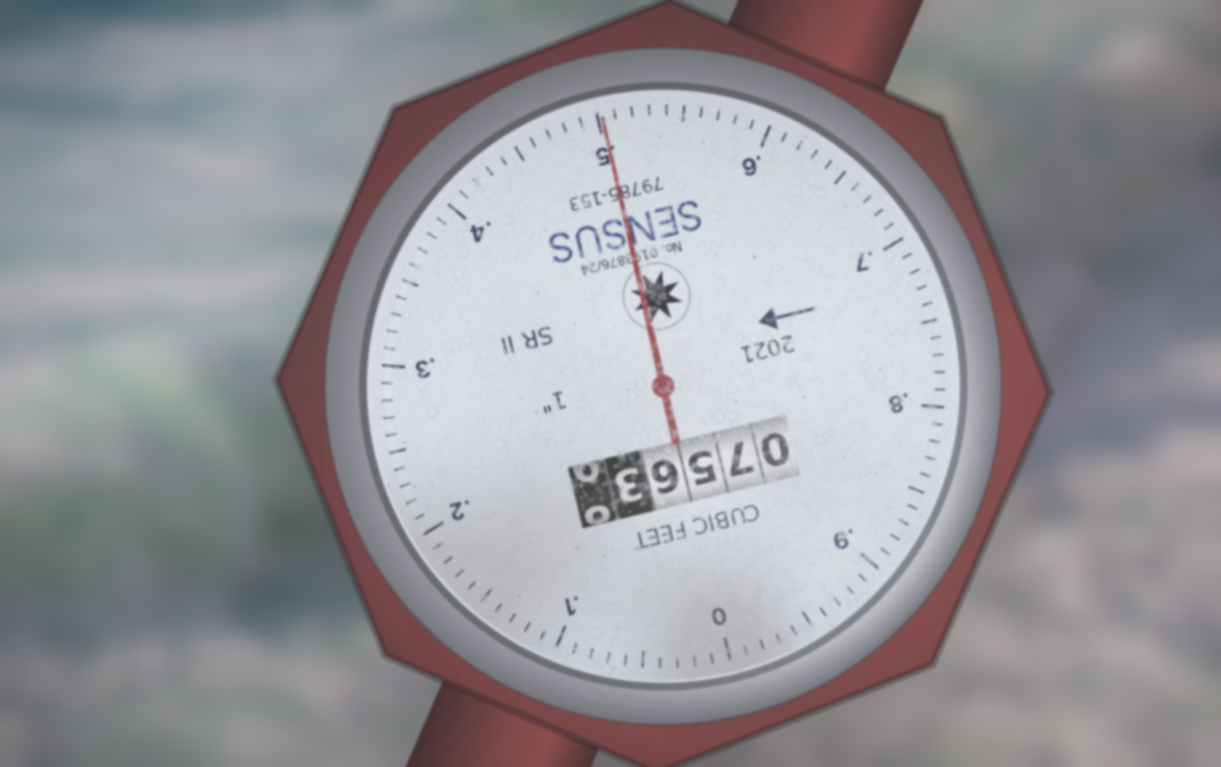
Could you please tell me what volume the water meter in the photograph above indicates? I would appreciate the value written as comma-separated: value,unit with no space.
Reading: 75638.50,ft³
